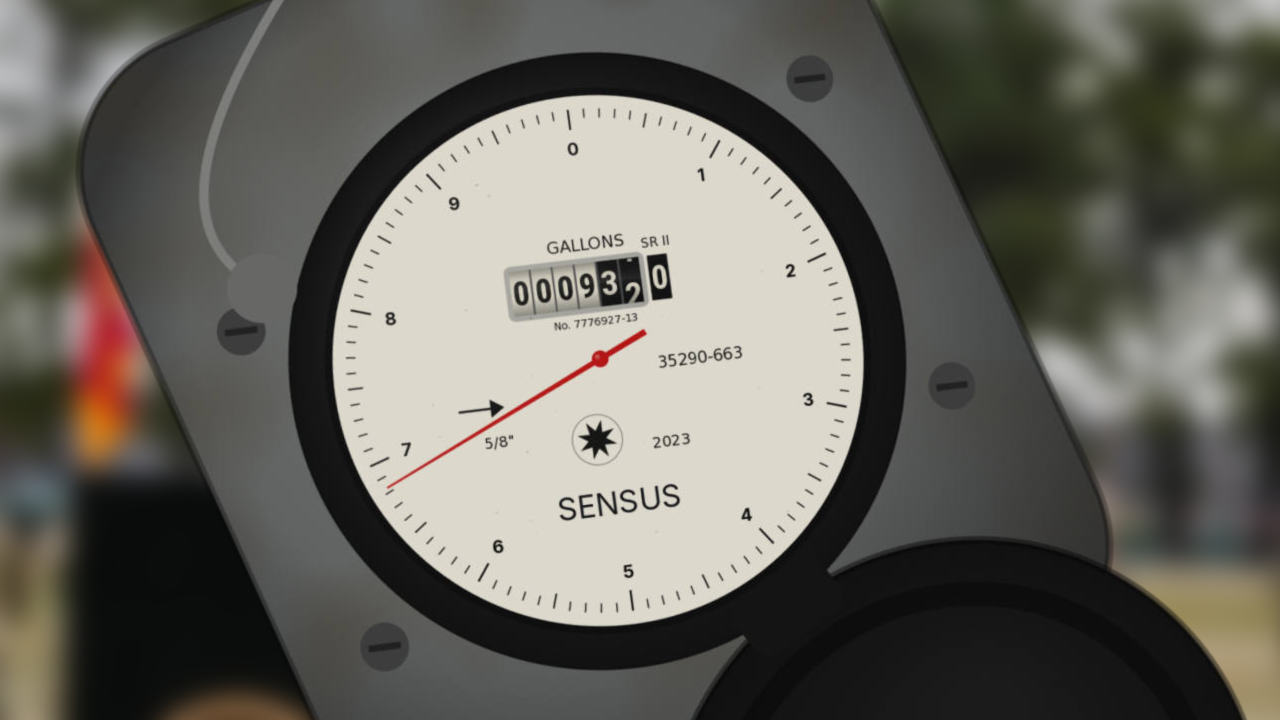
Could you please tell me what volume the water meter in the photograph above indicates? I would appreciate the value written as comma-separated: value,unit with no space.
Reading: 9316.8,gal
